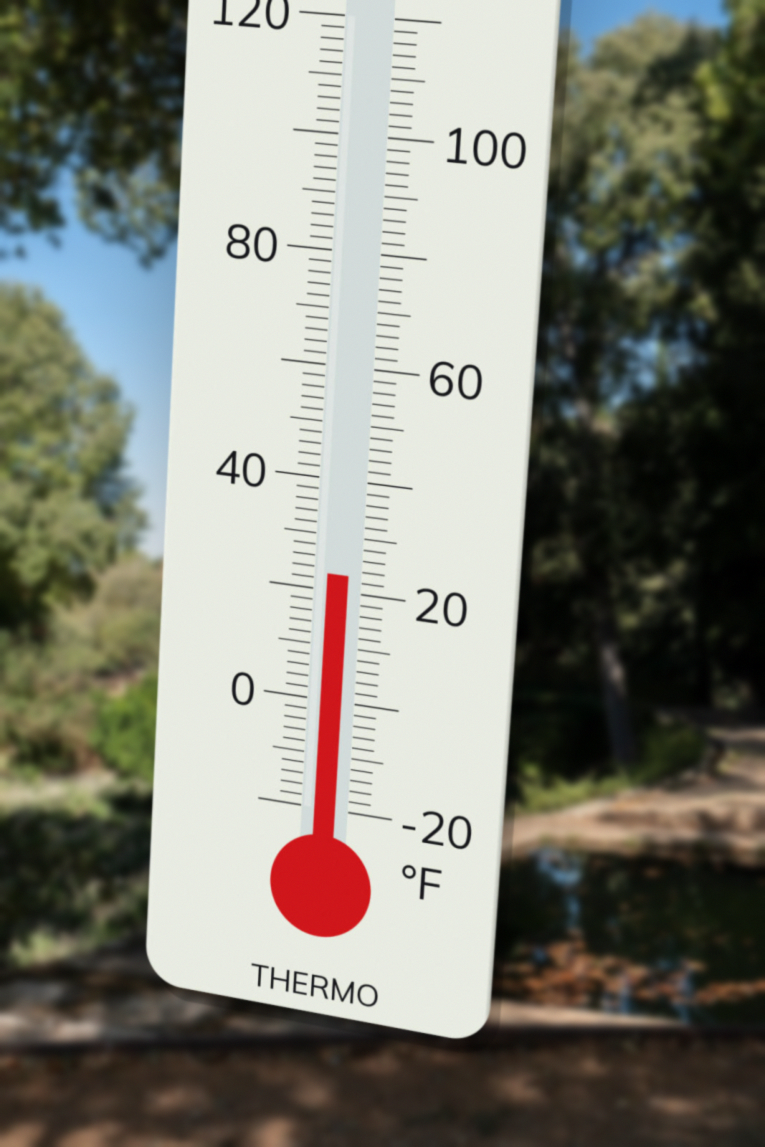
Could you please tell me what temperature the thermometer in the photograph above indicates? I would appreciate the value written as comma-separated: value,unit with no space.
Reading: 23,°F
